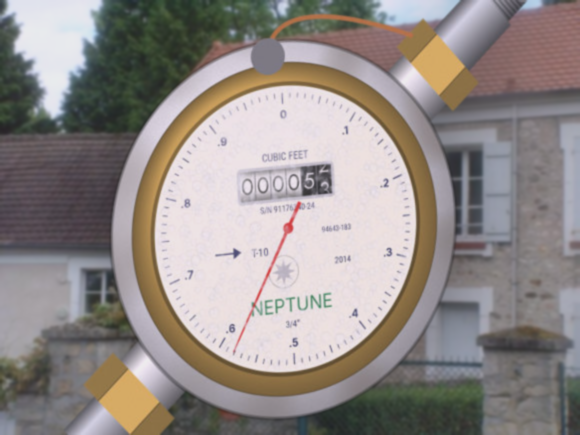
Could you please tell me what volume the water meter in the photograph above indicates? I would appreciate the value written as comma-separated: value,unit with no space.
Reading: 52.58,ft³
